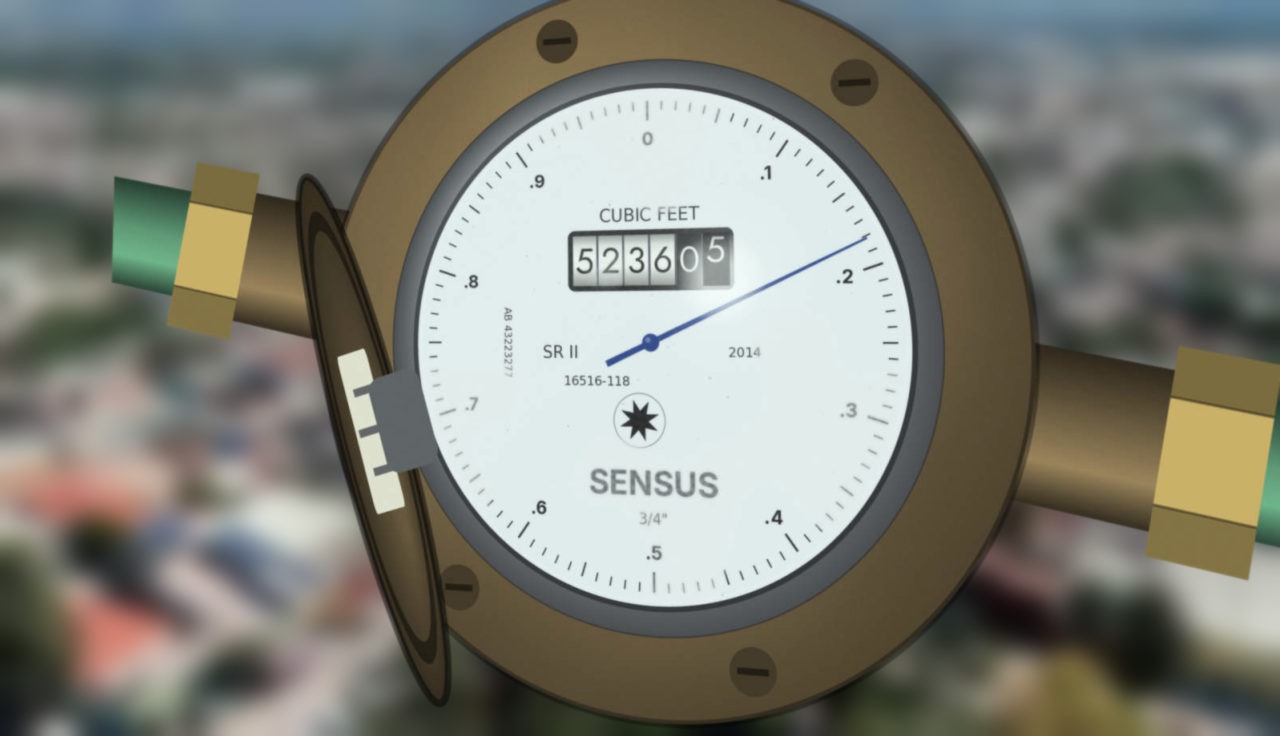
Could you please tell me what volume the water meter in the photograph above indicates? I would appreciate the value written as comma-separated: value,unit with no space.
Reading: 523605.18,ft³
